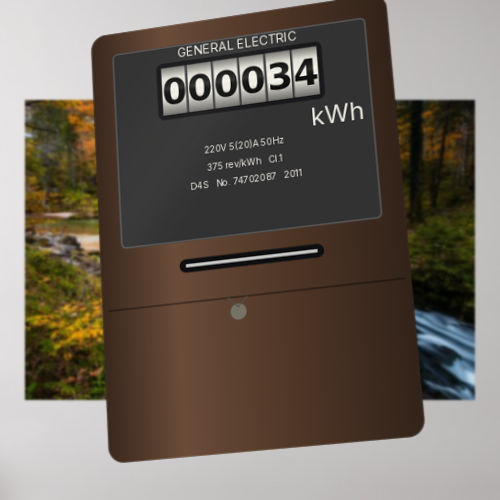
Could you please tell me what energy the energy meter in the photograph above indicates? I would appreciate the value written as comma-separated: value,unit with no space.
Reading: 34,kWh
